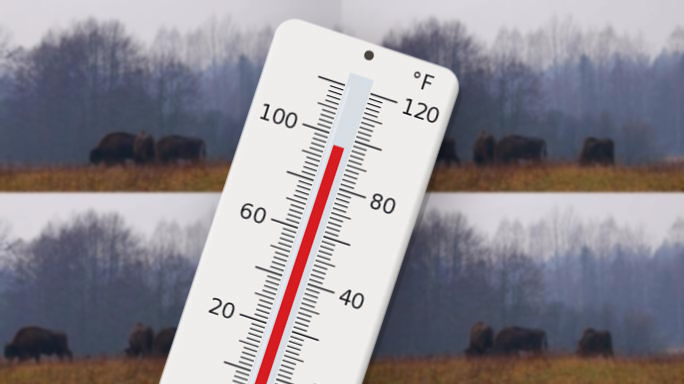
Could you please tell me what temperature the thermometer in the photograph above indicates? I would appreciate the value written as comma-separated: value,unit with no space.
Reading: 96,°F
